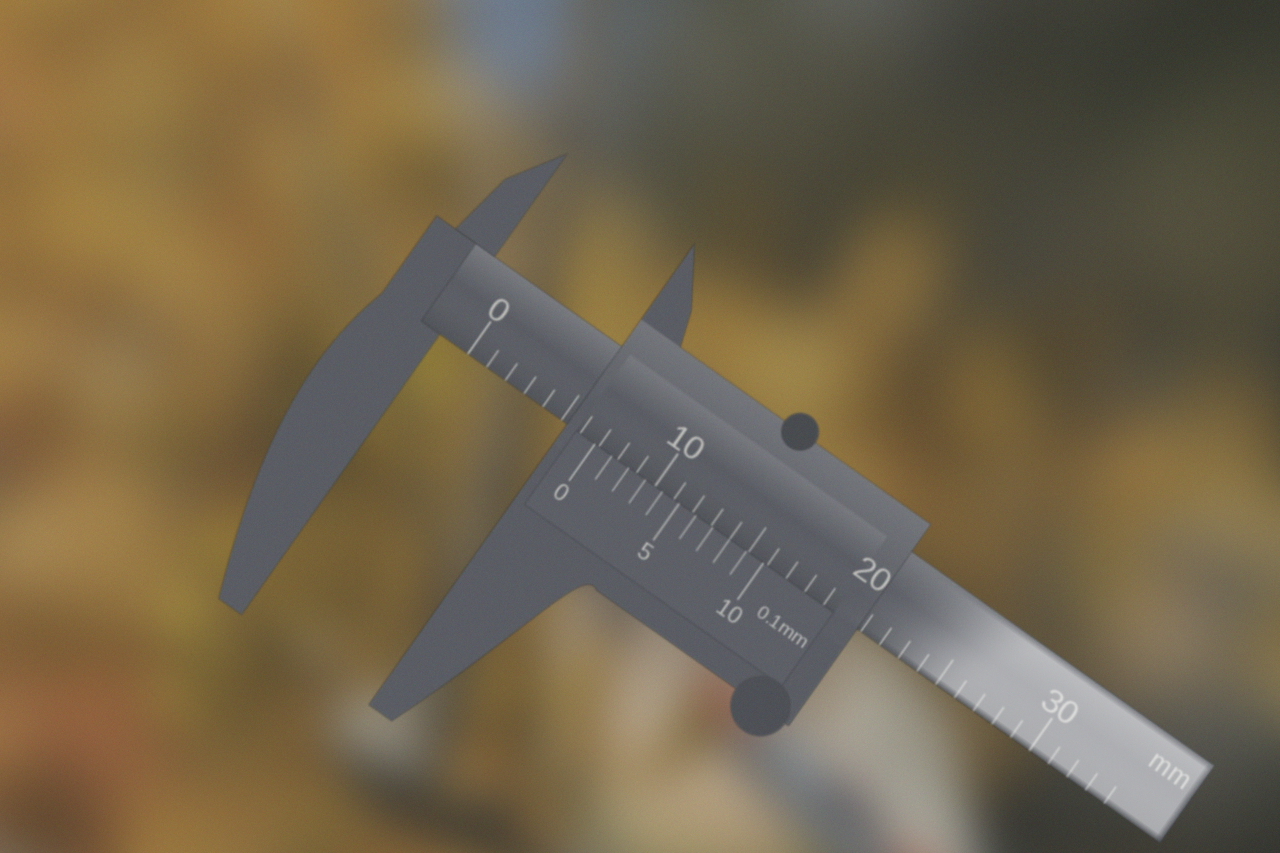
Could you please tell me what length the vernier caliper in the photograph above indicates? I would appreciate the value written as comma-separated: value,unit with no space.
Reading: 6.8,mm
